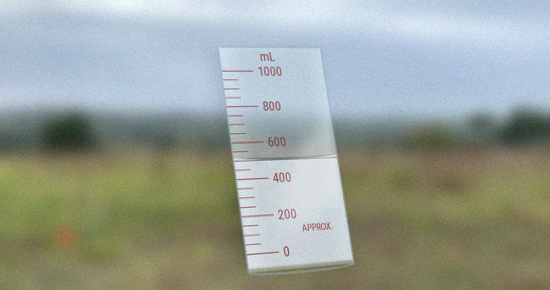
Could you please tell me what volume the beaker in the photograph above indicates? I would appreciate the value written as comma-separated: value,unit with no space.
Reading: 500,mL
